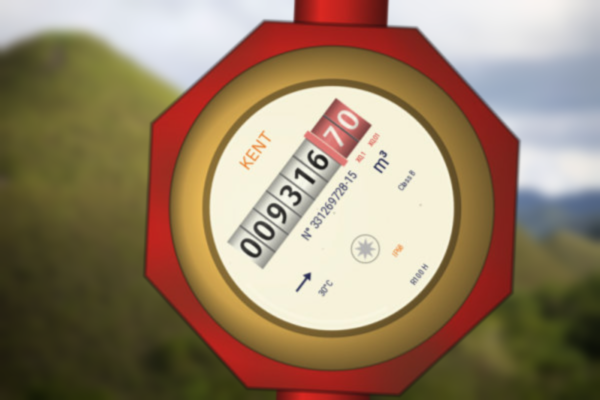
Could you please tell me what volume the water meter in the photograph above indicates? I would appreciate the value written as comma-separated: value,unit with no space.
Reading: 9316.70,m³
